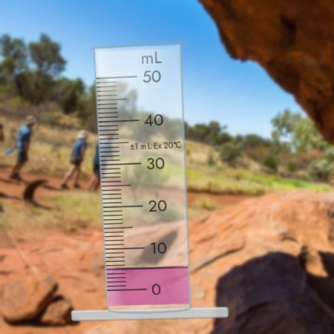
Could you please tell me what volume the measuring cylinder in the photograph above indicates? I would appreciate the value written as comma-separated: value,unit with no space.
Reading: 5,mL
